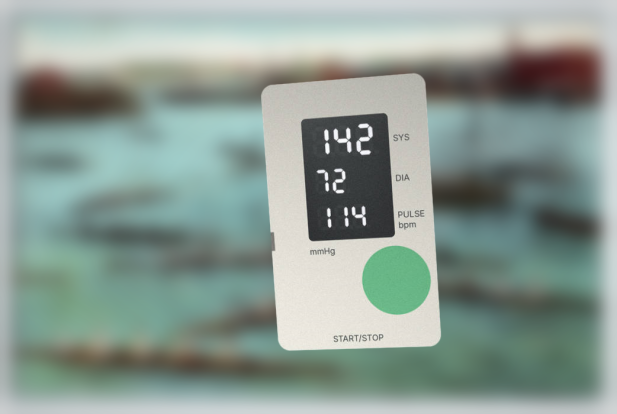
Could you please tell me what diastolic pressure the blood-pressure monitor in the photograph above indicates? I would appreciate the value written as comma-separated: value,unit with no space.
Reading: 72,mmHg
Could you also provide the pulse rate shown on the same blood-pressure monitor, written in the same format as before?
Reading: 114,bpm
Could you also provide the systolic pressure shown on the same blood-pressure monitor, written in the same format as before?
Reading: 142,mmHg
